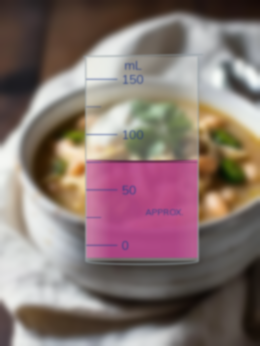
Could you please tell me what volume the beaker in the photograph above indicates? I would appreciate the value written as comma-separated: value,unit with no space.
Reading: 75,mL
